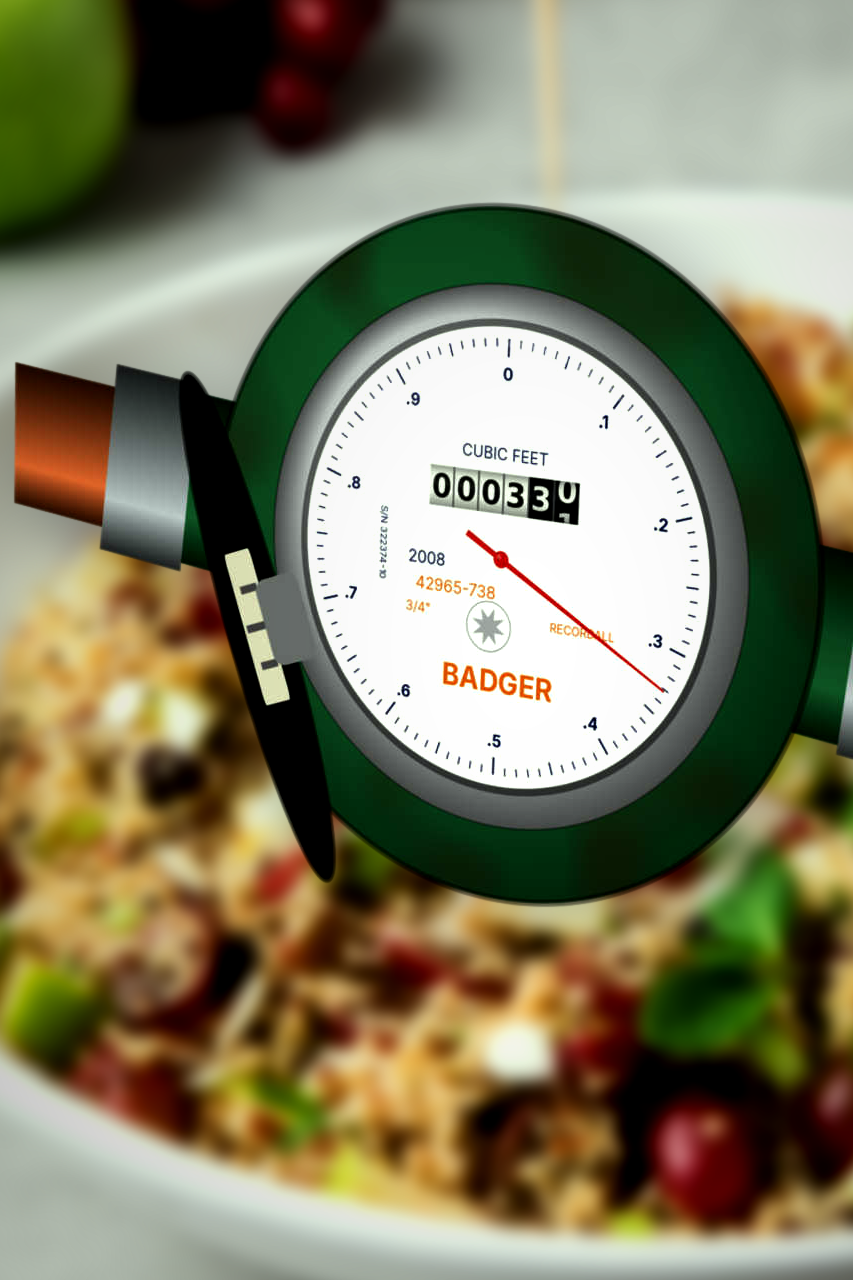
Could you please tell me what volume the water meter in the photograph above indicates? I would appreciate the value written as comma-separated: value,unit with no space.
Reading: 330.33,ft³
